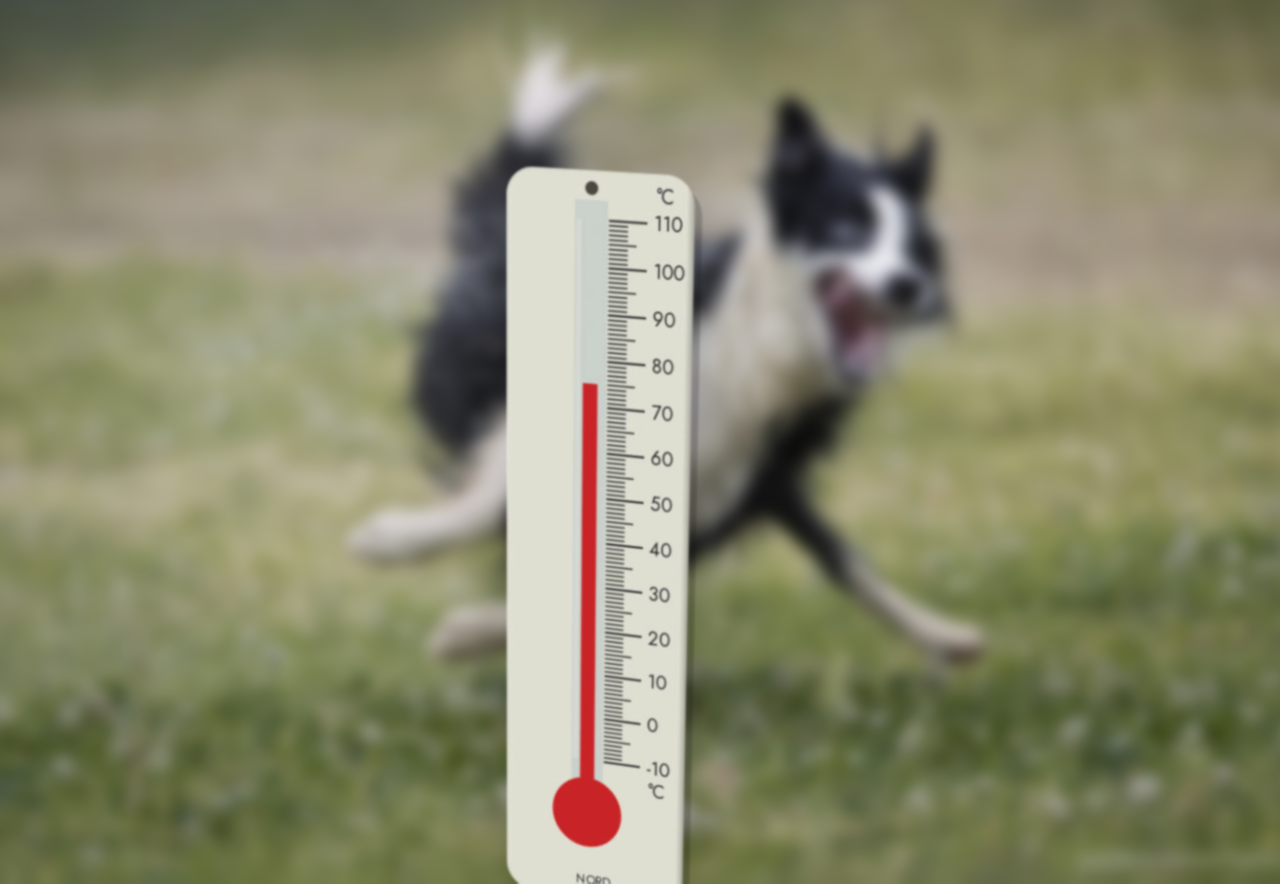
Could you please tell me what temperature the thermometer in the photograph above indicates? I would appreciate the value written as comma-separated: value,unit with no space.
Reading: 75,°C
